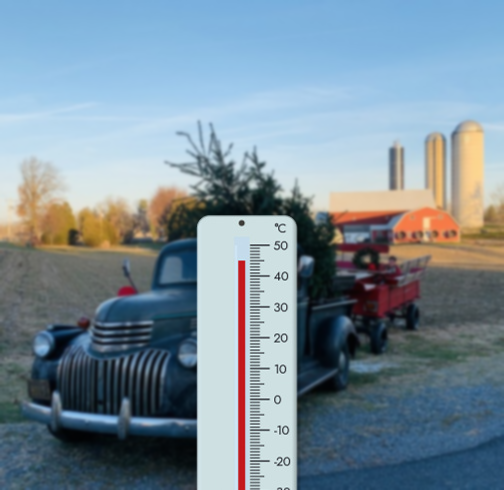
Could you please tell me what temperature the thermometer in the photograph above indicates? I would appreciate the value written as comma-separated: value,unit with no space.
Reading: 45,°C
